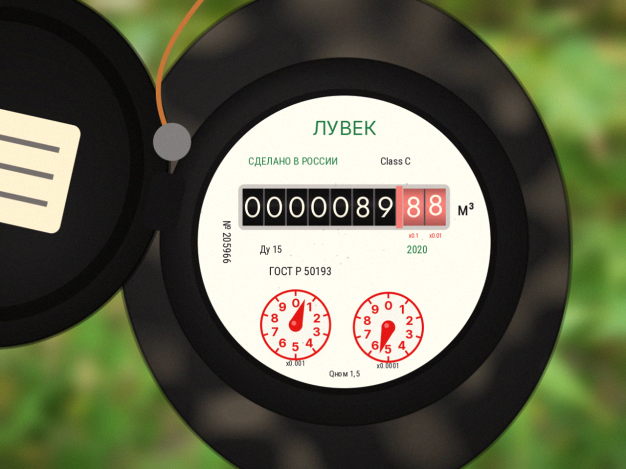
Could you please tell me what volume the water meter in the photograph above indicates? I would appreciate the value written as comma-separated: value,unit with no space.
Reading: 89.8805,m³
